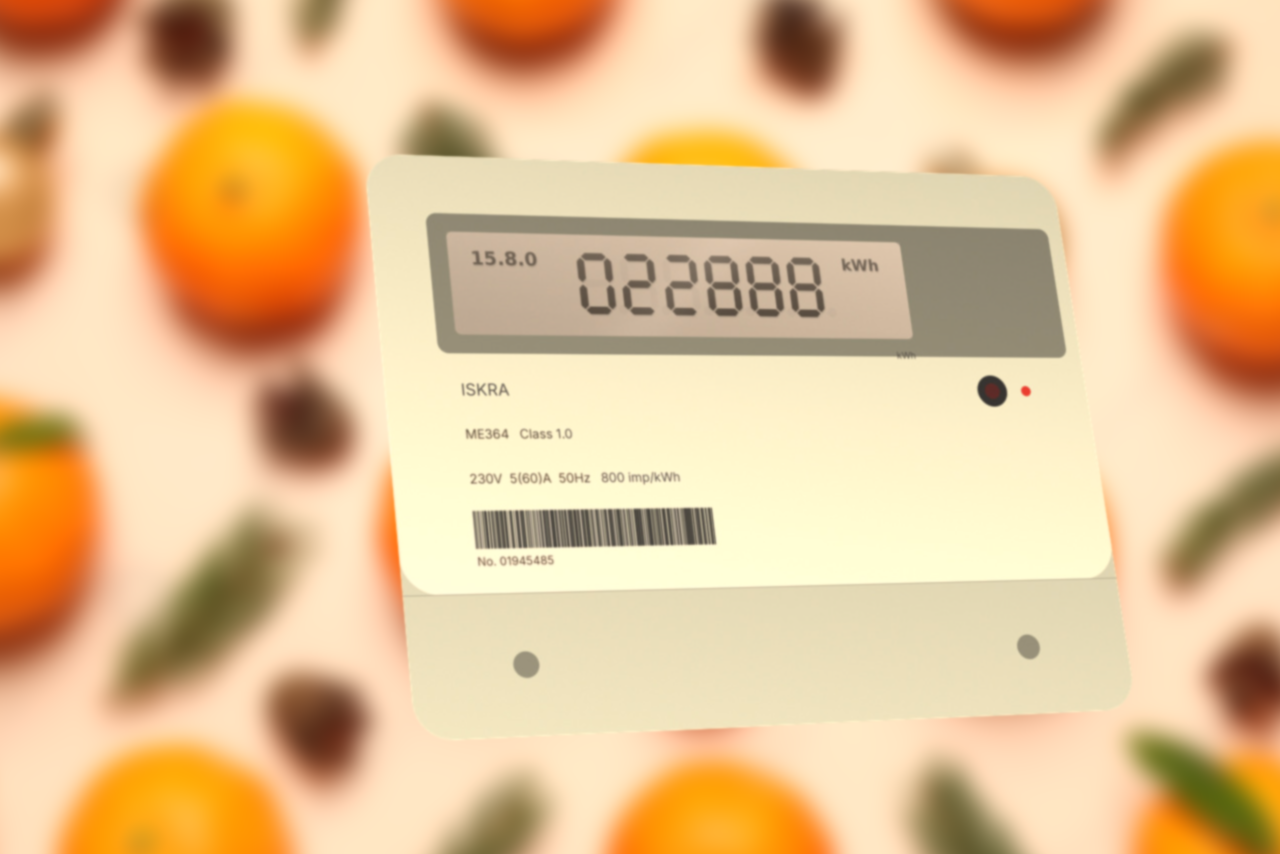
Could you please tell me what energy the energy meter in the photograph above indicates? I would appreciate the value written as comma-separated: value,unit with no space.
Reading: 22888,kWh
